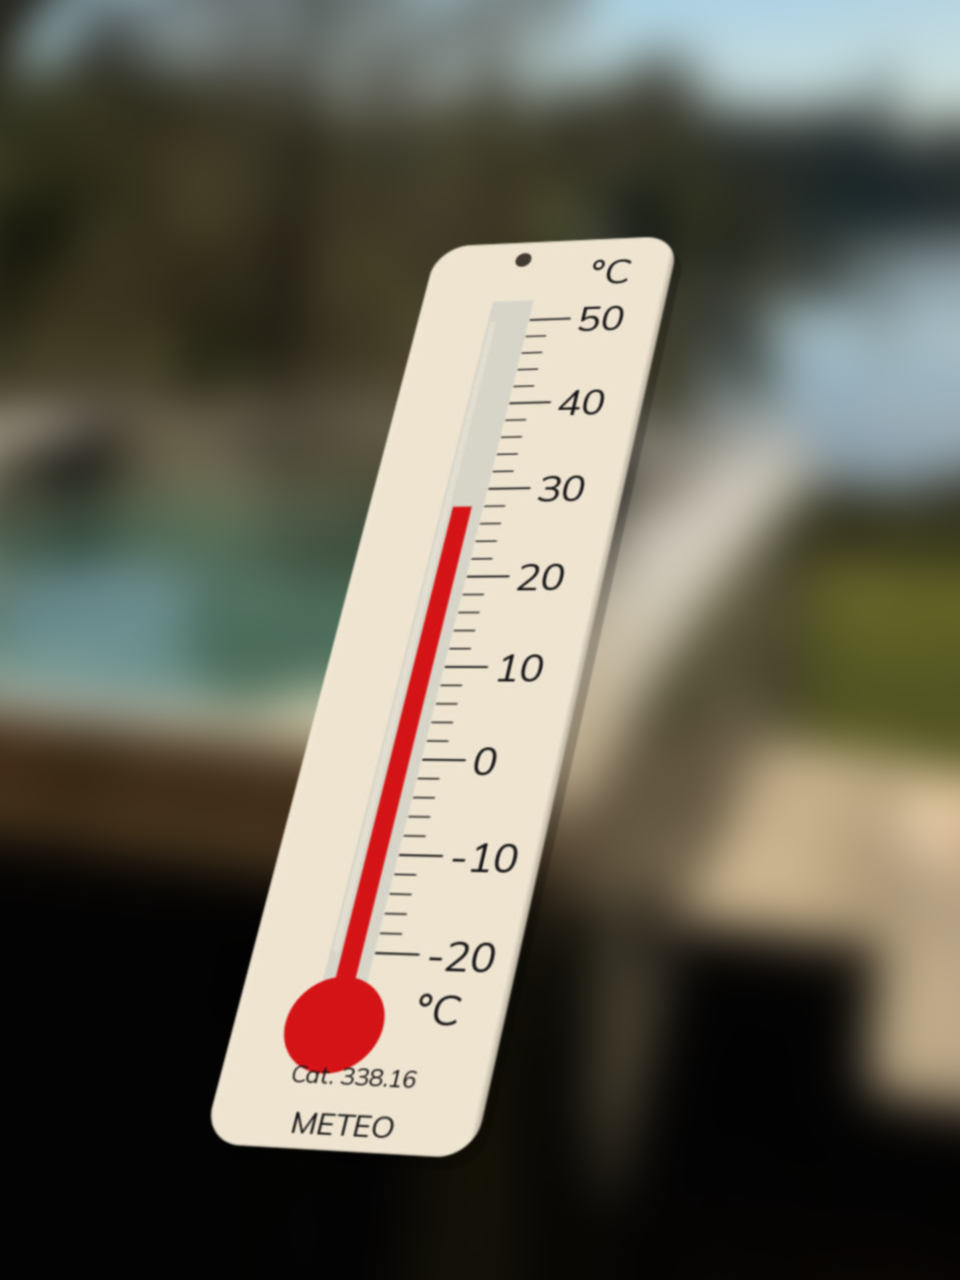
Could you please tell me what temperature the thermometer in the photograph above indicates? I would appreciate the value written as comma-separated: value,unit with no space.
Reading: 28,°C
